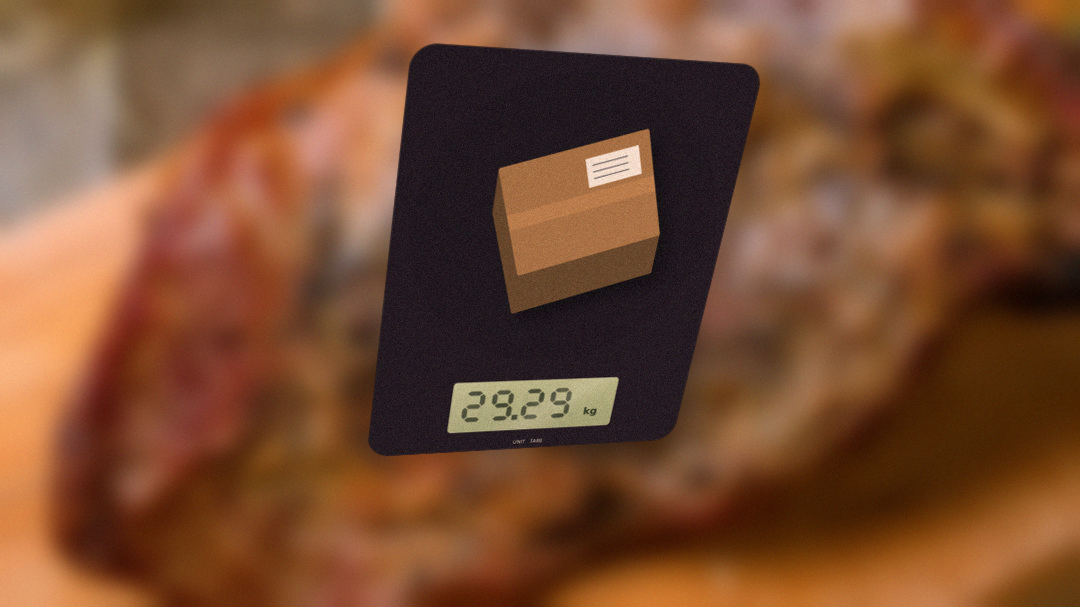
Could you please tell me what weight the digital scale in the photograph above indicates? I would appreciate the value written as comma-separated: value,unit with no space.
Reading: 29.29,kg
